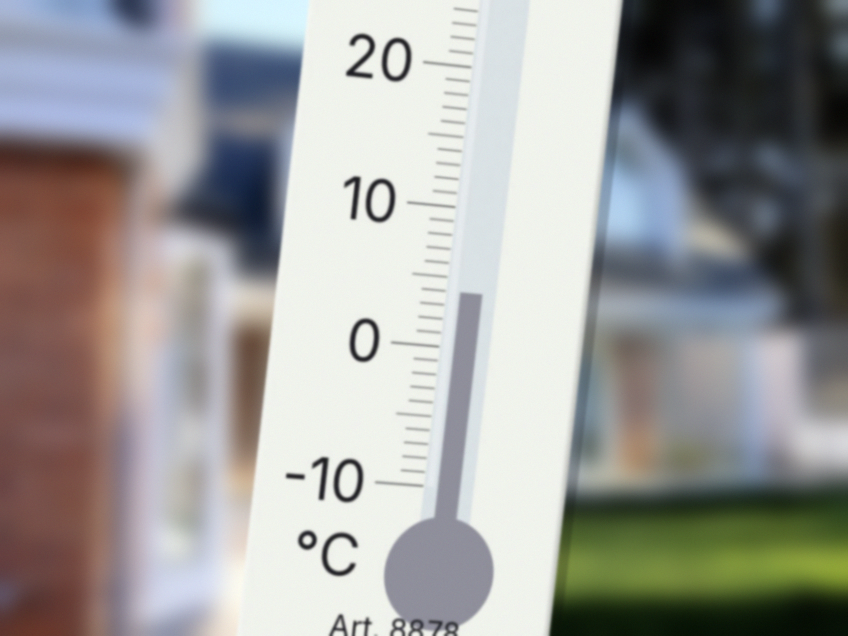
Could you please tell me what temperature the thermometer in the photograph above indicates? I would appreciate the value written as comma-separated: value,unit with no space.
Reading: 4,°C
